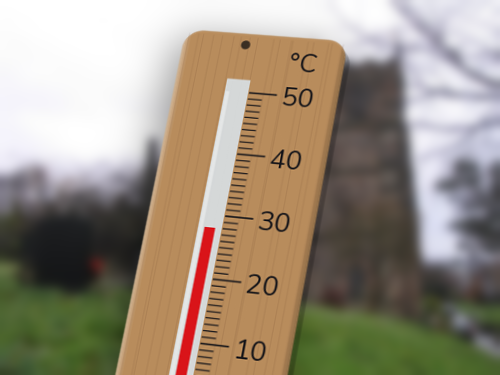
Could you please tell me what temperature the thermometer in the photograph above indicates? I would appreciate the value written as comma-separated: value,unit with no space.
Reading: 28,°C
